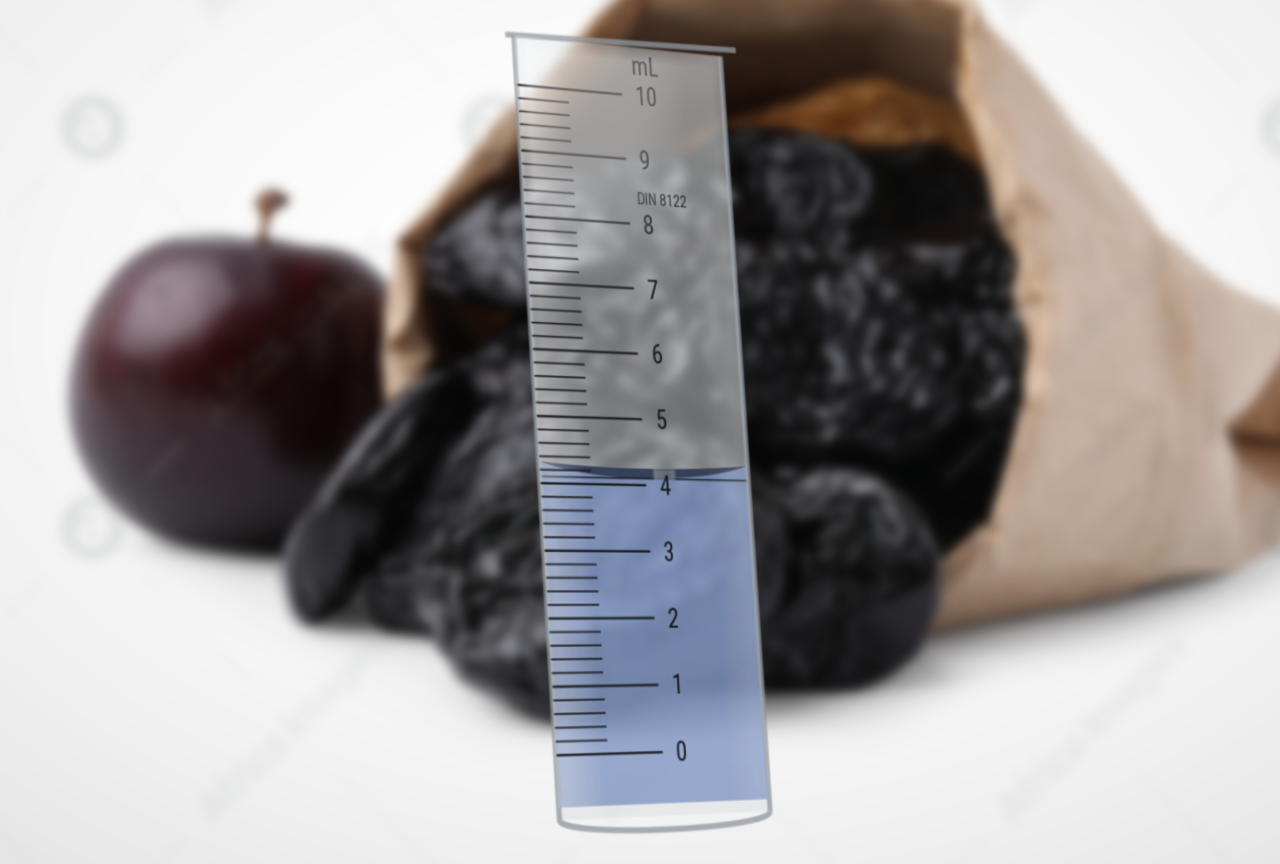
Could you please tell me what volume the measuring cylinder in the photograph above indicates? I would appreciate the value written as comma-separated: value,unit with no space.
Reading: 4.1,mL
